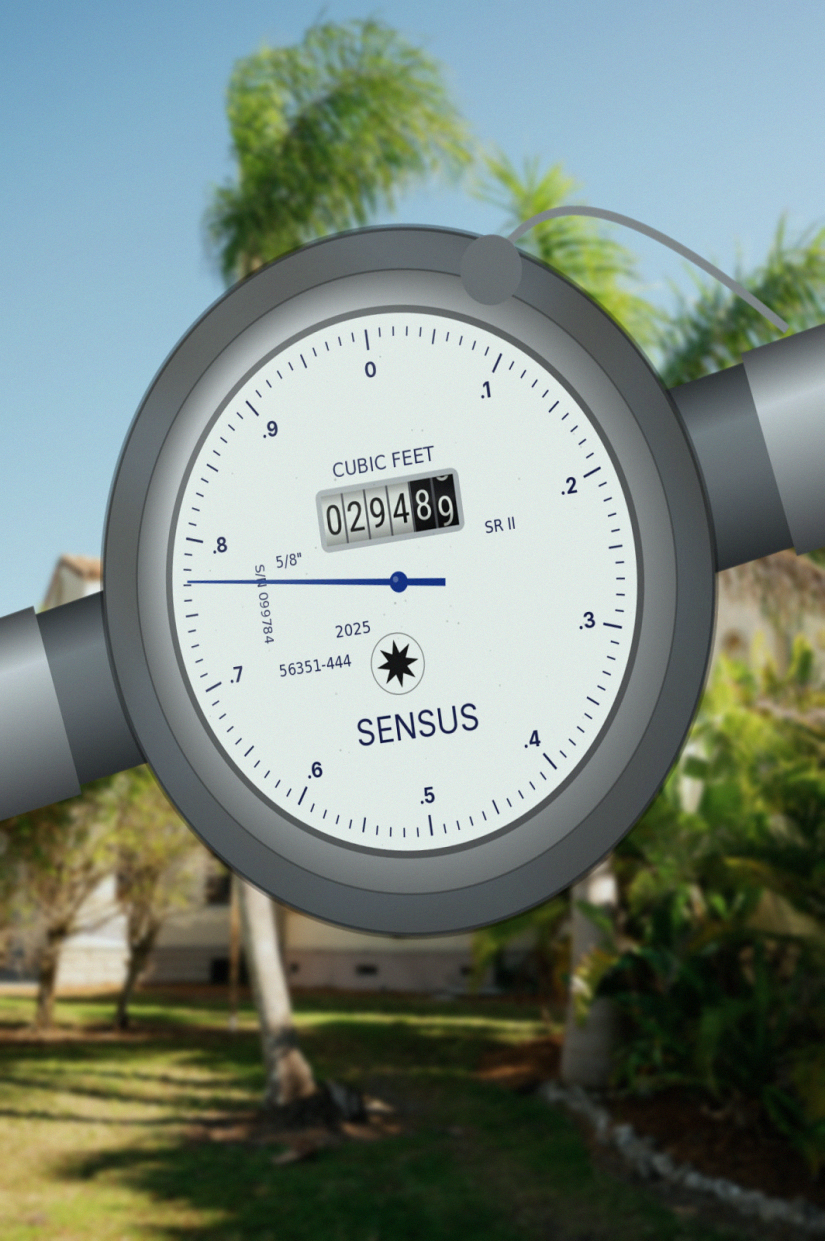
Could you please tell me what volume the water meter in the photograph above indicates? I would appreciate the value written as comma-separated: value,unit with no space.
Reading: 29488.77,ft³
